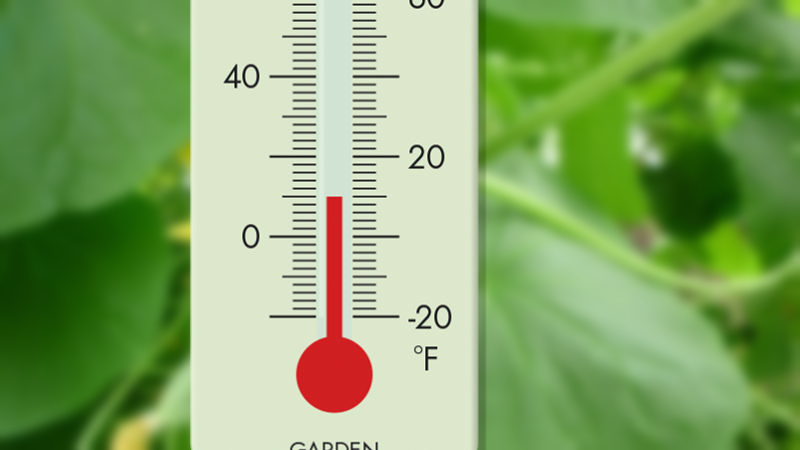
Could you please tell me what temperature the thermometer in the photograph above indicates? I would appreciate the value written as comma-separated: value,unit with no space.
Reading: 10,°F
